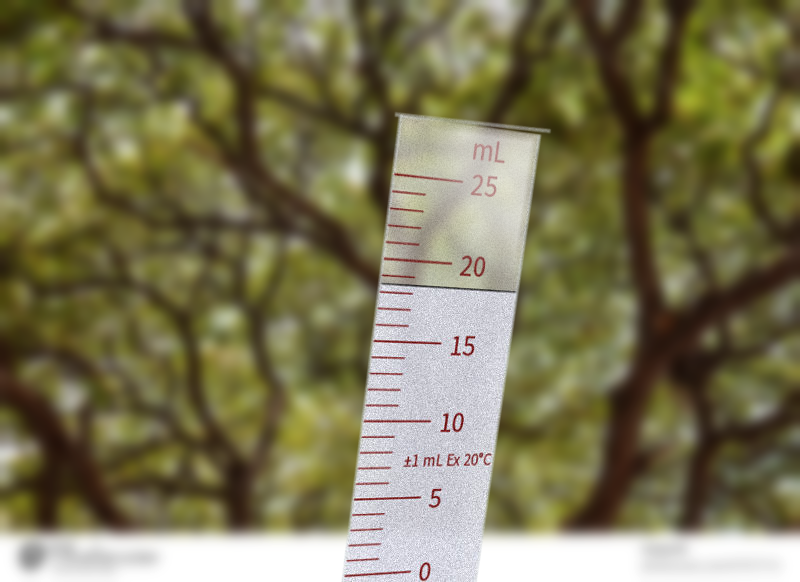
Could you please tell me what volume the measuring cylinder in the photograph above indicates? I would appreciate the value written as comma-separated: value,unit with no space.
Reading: 18.5,mL
